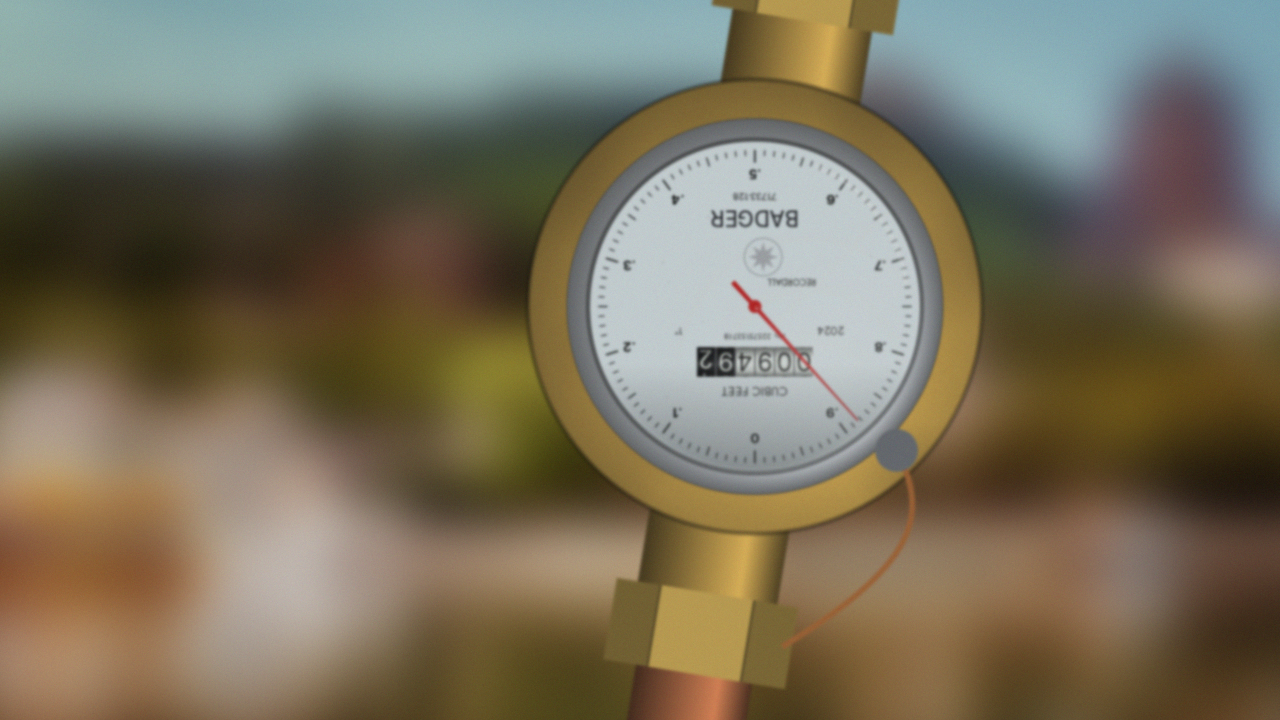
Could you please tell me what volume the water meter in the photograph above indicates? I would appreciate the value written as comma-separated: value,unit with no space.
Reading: 9491.88,ft³
